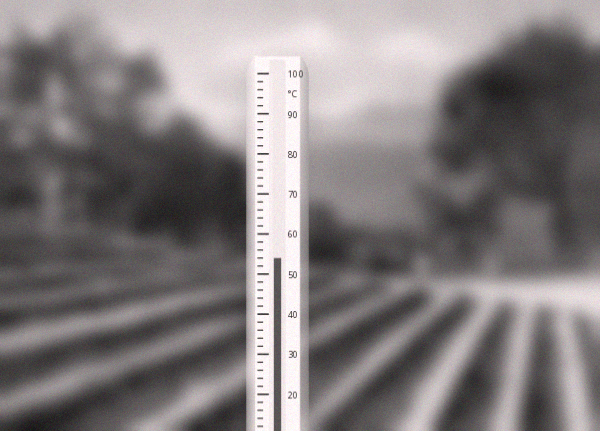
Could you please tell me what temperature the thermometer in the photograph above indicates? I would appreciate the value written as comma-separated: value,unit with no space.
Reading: 54,°C
